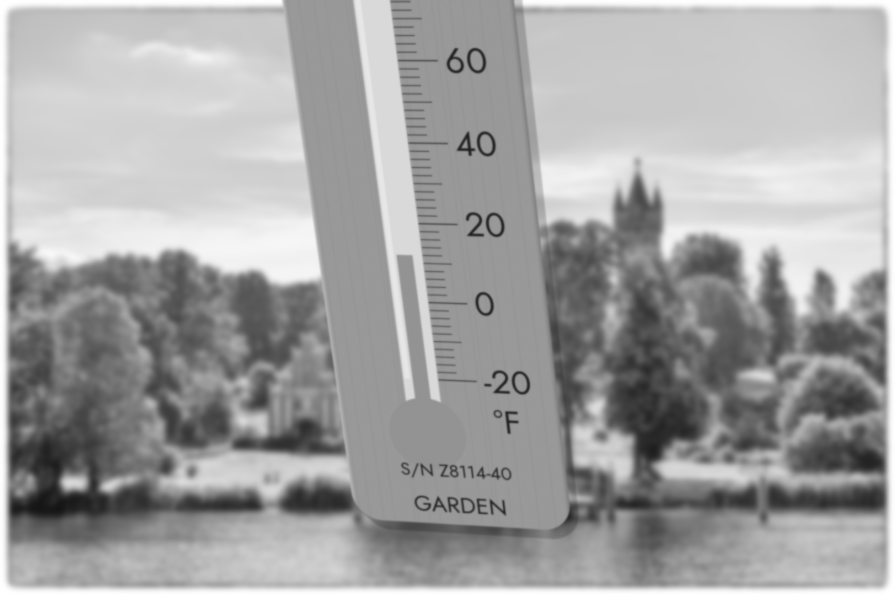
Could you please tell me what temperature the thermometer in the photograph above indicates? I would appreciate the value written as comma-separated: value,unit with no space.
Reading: 12,°F
